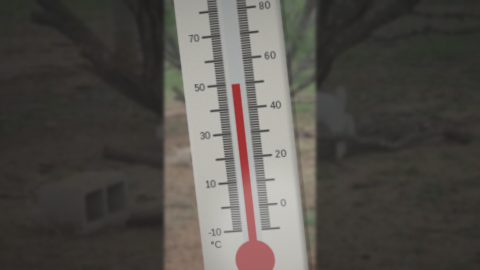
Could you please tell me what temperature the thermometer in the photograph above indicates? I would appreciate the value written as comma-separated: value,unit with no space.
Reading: 50,°C
